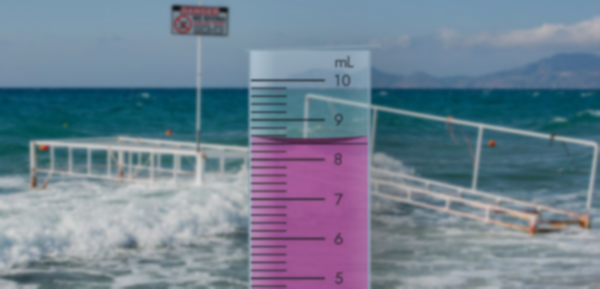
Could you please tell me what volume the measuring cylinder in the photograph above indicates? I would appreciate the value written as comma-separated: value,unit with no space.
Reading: 8.4,mL
